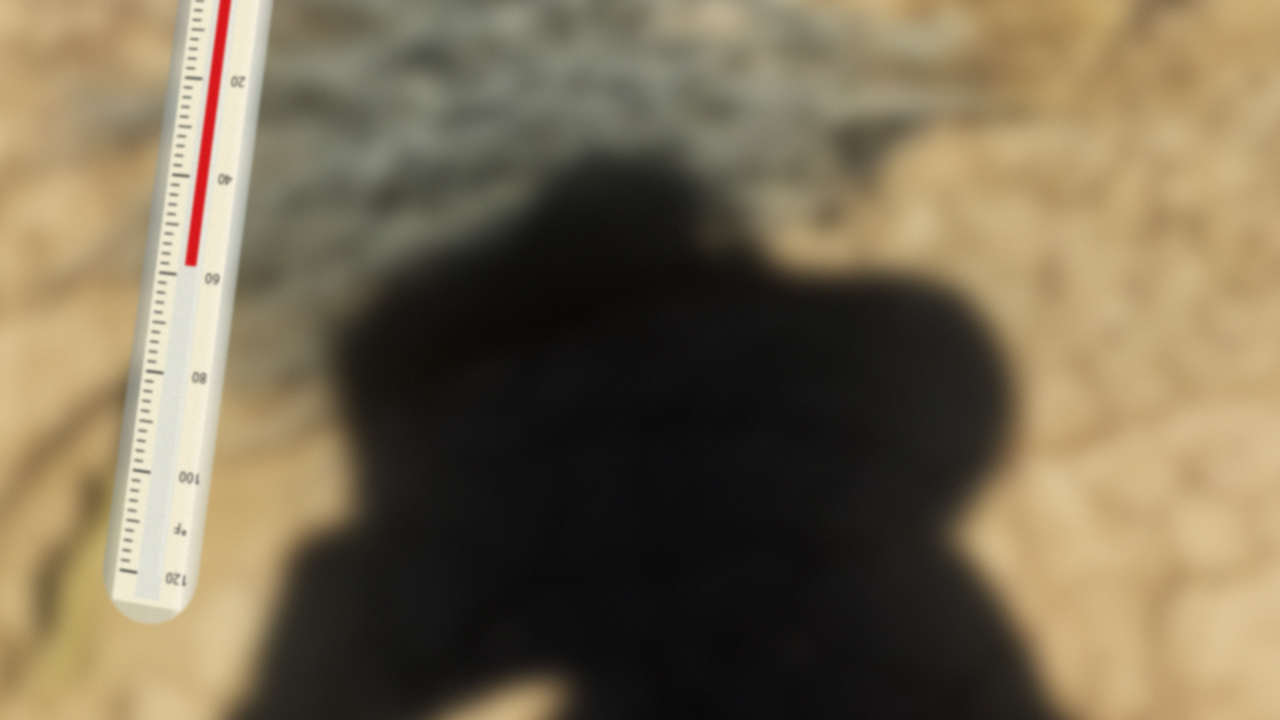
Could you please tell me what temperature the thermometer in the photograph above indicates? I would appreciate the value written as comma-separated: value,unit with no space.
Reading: 58,°F
